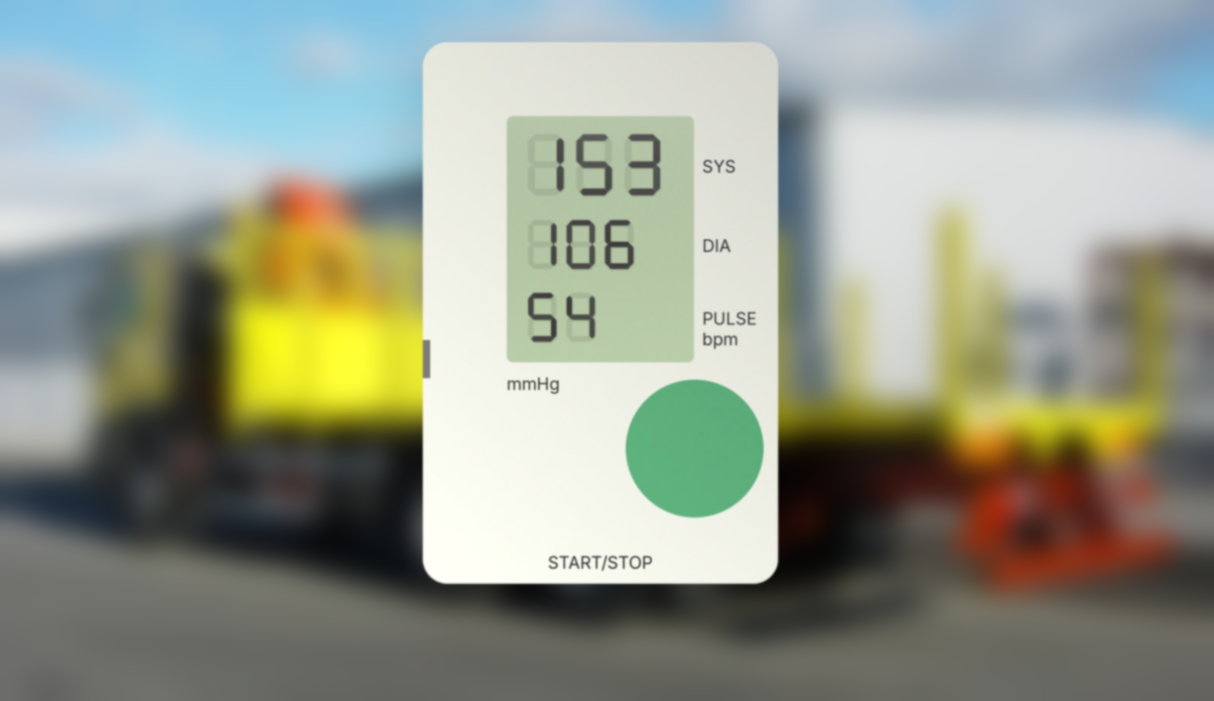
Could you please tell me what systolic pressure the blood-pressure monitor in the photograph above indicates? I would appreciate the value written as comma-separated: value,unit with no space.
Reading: 153,mmHg
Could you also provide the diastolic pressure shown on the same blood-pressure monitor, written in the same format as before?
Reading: 106,mmHg
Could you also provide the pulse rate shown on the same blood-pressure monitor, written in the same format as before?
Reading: 54,bpm
